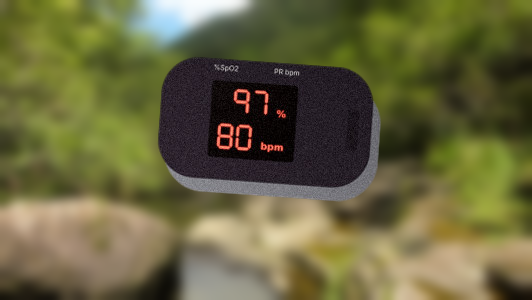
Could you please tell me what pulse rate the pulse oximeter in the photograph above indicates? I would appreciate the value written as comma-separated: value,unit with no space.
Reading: 80,bpm
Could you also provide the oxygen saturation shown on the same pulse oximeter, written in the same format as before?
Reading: 97,%
